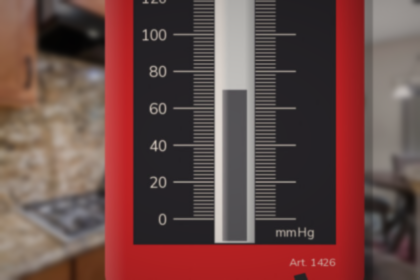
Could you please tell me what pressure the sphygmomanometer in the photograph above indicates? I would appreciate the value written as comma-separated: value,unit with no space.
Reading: 70,mmHg
